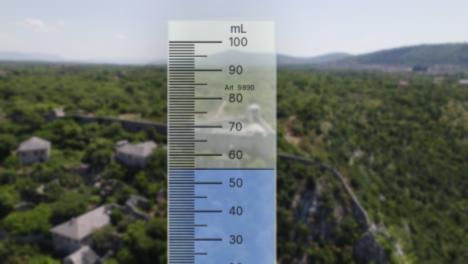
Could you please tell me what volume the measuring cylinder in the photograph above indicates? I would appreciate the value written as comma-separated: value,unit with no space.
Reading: 55,mL
